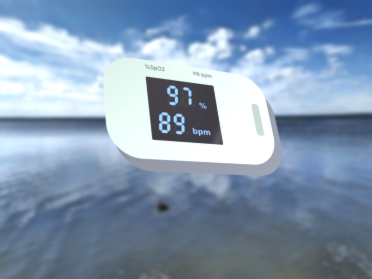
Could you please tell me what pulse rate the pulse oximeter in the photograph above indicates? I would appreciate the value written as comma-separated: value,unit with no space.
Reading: 89,bpm
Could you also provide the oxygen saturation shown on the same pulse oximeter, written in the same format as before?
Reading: 97,%
